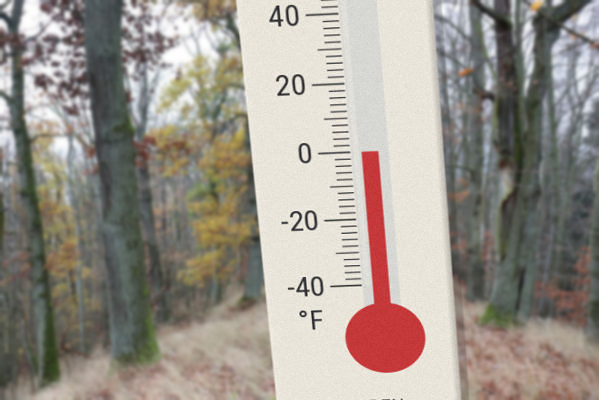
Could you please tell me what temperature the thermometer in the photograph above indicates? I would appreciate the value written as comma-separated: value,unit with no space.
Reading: 0,°F
